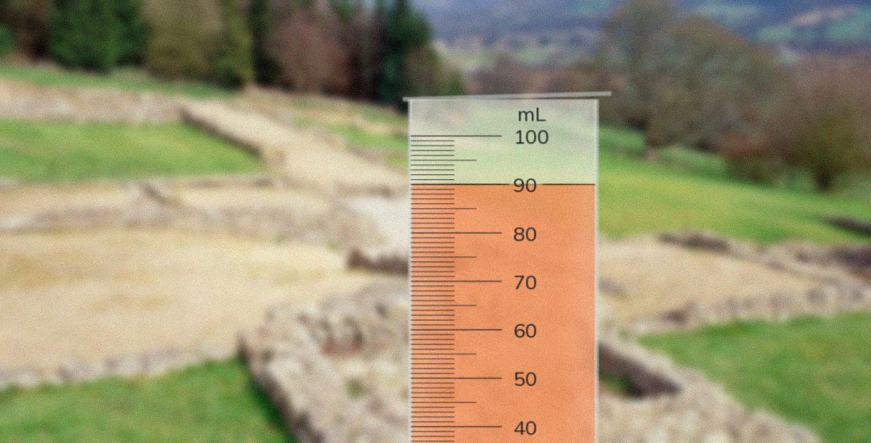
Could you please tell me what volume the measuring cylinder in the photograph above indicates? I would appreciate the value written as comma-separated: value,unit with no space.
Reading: 90,mL
